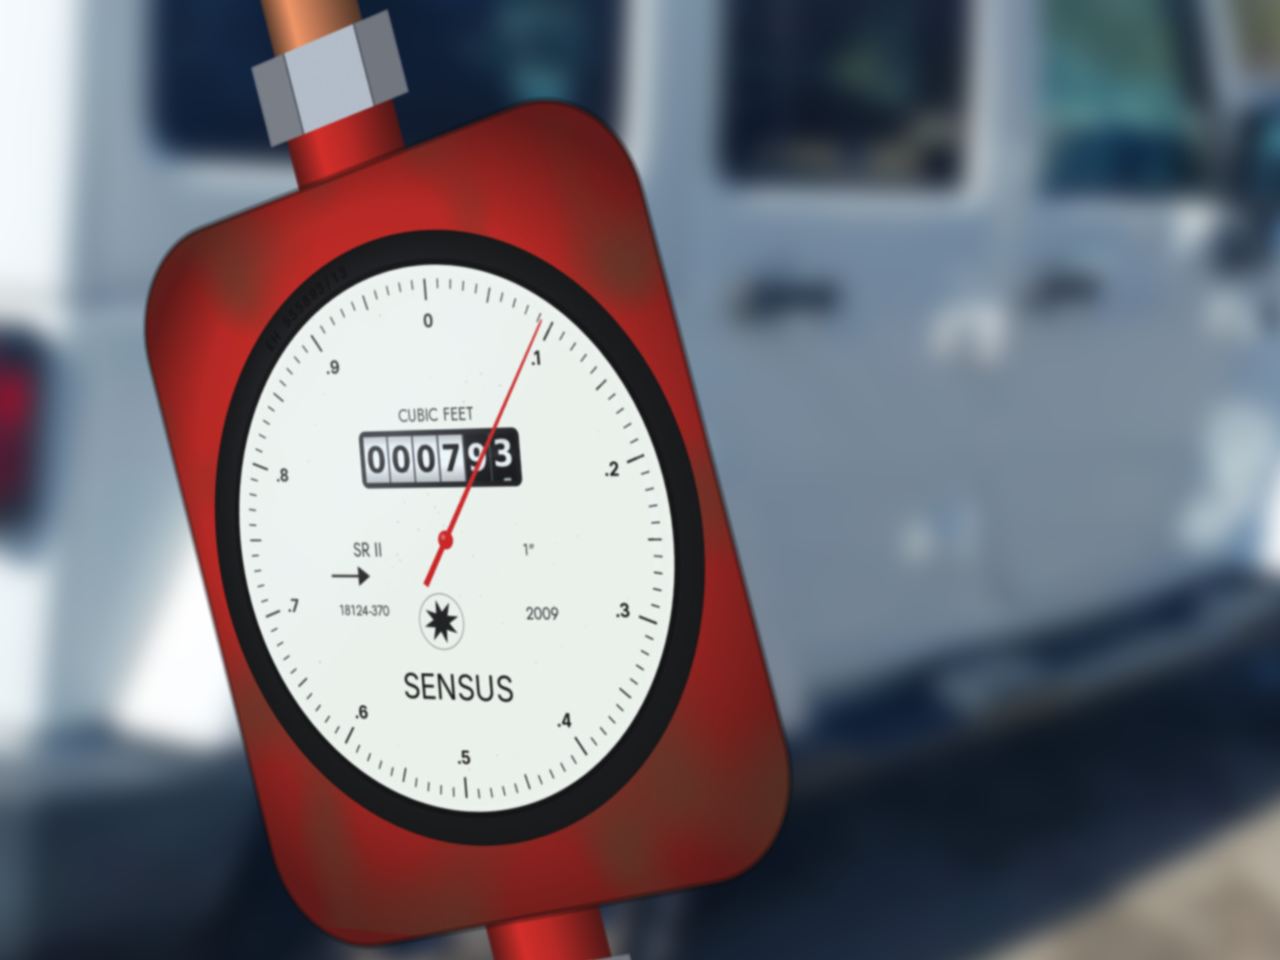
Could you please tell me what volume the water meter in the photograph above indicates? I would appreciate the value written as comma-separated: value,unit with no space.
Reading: 793.09,ft³
